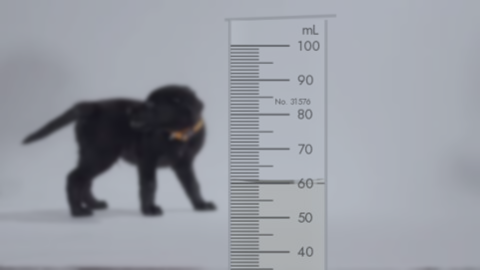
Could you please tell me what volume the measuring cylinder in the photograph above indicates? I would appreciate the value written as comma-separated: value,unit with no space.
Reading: 60,mL
